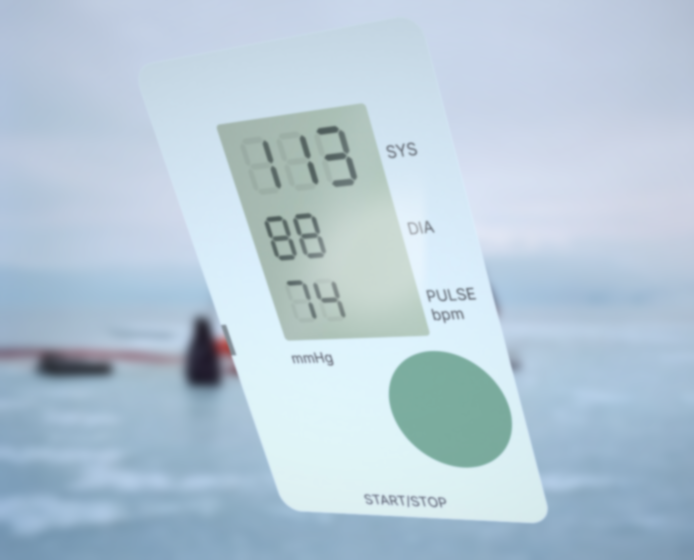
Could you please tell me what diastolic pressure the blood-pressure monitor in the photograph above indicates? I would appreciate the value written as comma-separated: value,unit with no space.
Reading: 88,mmHg
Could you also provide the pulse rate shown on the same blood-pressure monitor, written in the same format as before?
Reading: 74,bpm
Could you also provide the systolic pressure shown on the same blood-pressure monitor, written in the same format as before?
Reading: 113,mmHg
